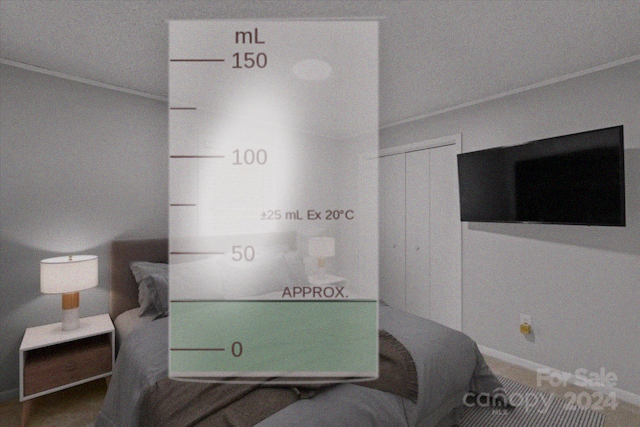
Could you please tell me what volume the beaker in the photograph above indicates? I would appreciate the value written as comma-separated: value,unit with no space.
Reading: 25,mL
